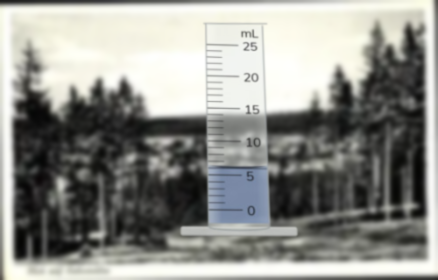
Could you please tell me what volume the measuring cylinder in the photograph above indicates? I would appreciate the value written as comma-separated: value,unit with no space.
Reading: 6,mL
